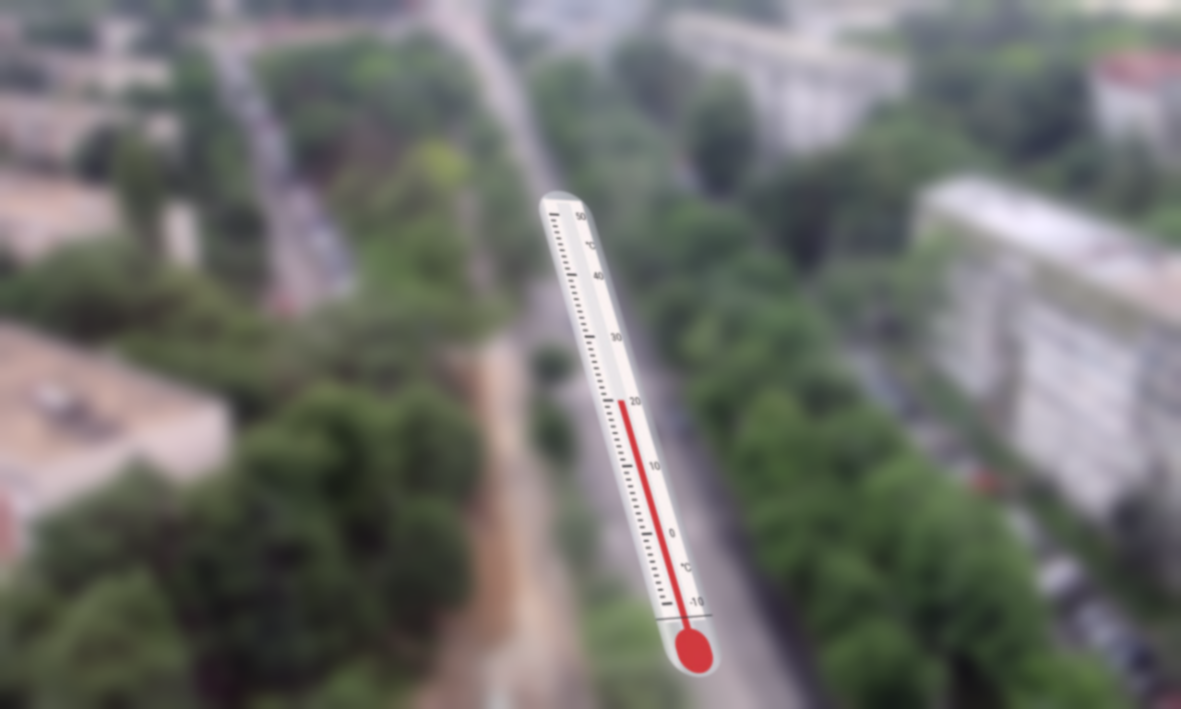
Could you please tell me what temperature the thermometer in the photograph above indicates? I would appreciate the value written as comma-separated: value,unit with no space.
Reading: 20,°C
